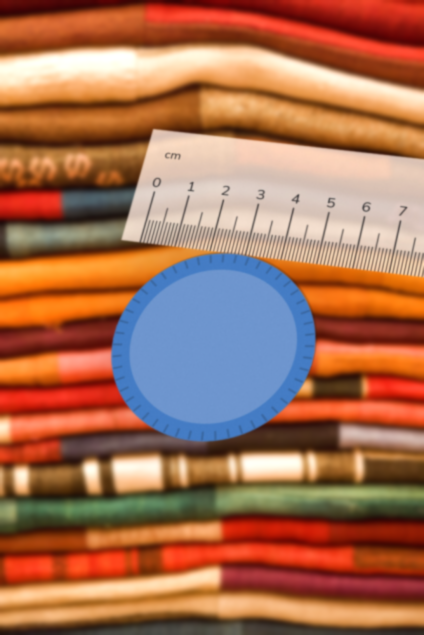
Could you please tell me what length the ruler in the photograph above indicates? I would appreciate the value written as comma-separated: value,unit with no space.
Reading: 5.5,cm
